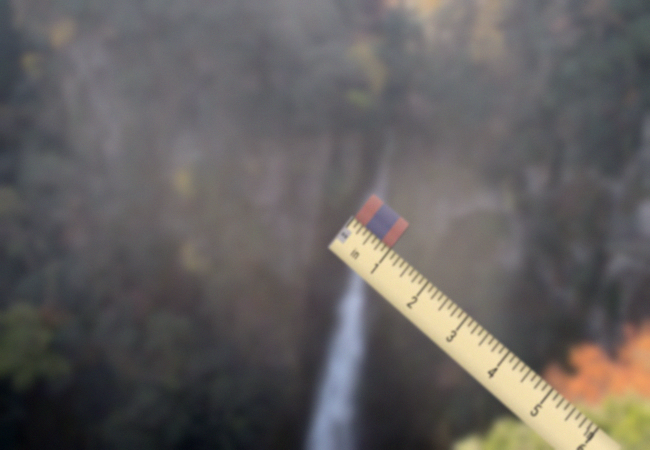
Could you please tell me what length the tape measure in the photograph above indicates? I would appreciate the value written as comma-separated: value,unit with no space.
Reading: 1,in
